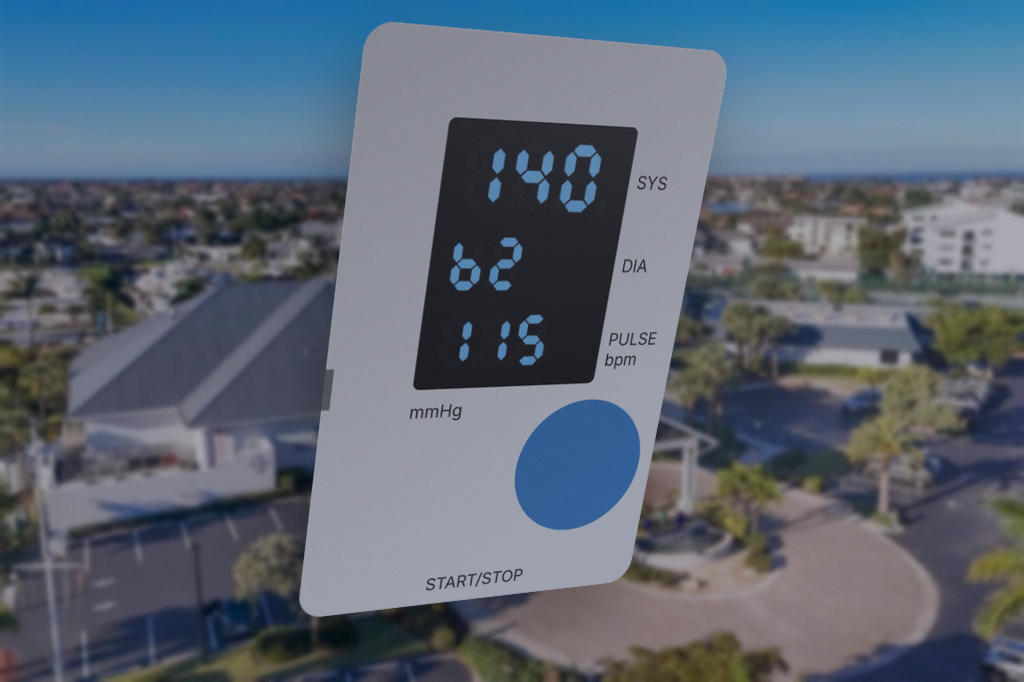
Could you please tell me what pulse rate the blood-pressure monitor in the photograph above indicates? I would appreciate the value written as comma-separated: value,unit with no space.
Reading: 115,bpm
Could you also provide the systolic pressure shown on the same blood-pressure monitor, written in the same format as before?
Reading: 140,mmHg
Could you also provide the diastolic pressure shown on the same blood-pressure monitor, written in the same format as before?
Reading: 62,mmHg
